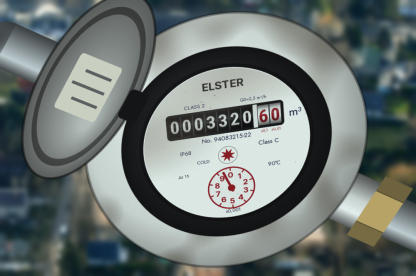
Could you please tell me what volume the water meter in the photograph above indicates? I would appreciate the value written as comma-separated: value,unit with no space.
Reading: 3320.599,m³
